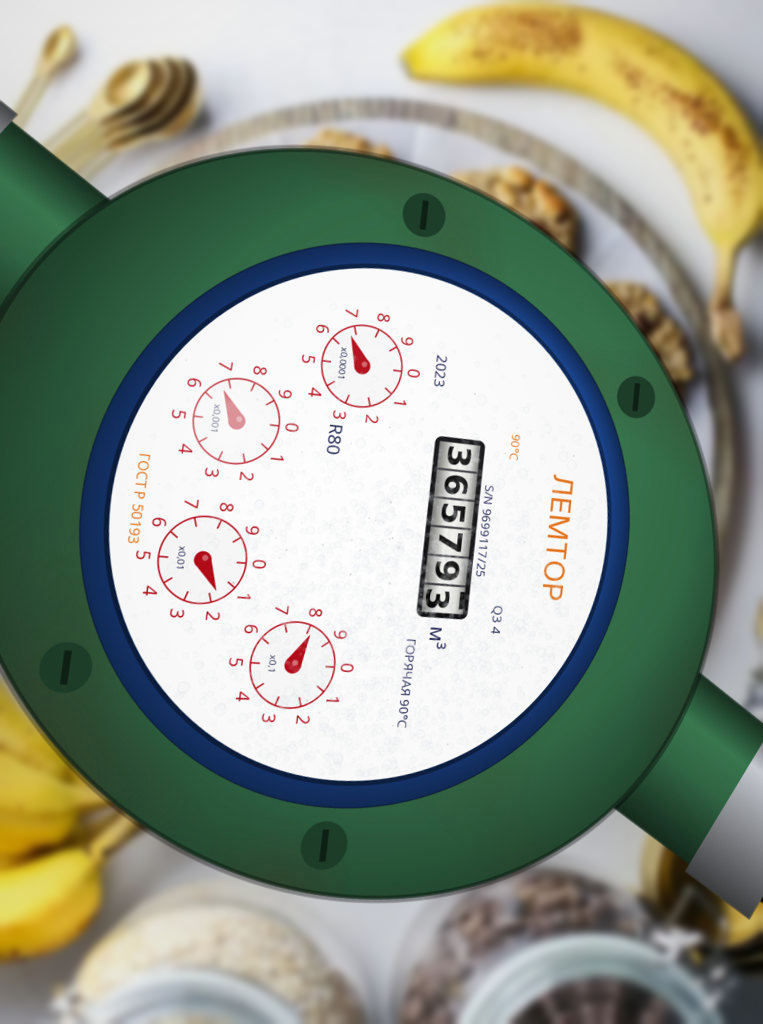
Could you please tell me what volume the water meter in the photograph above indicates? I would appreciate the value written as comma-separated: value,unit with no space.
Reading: 365792.8166,m³
